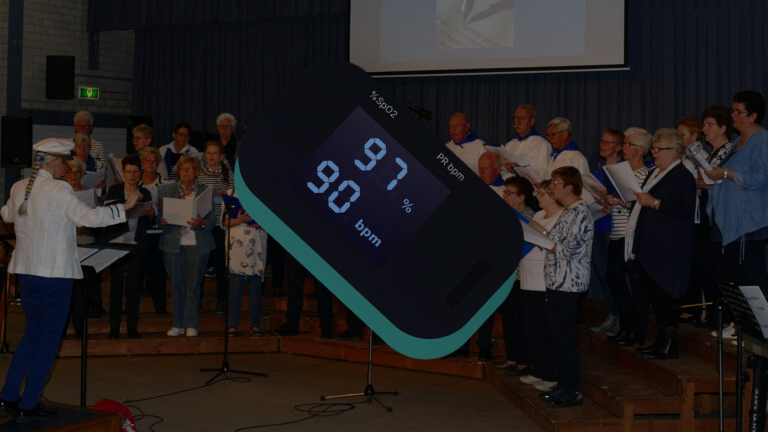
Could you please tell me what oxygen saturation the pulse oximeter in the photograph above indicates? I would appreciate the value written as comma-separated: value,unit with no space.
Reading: 97,%
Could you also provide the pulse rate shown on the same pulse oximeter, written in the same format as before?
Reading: 90,bpm
